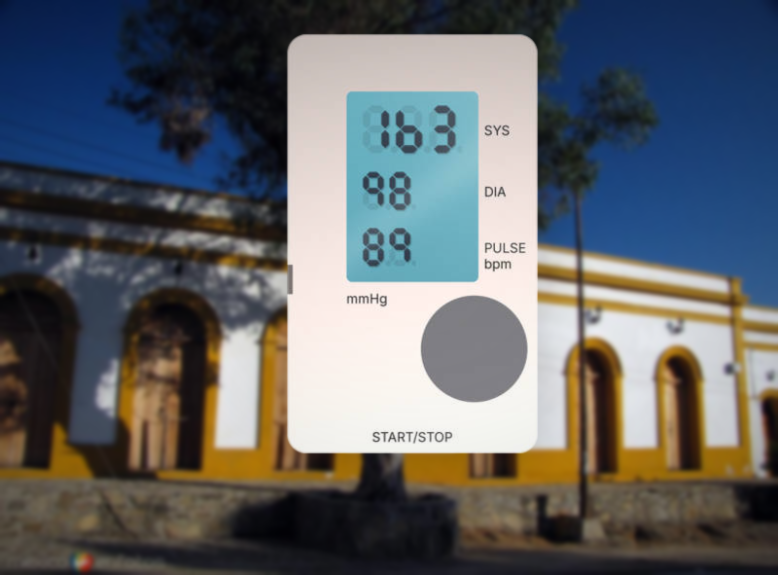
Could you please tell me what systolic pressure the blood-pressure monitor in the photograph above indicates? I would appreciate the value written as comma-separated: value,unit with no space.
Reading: 163,mmHg
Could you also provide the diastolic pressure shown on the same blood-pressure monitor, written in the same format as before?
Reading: 98,mmHg
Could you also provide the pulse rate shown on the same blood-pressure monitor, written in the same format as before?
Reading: 89,bpm
